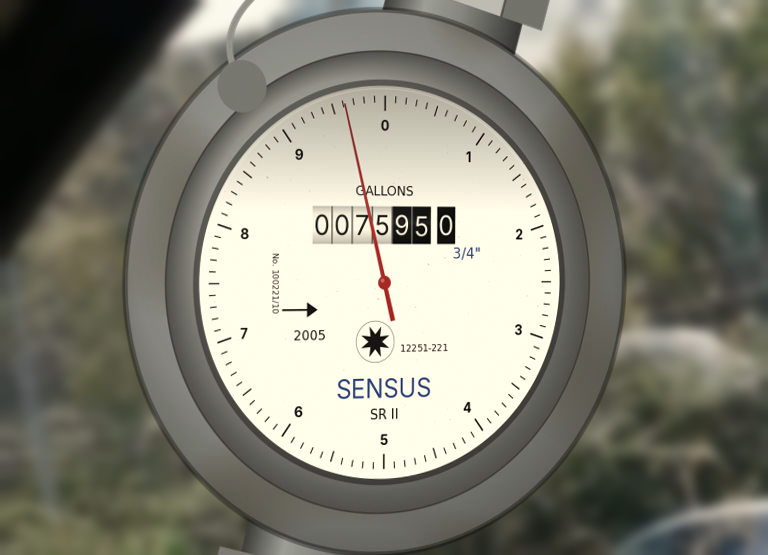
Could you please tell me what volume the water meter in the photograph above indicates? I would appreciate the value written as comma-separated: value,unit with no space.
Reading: 75949.6,gal
